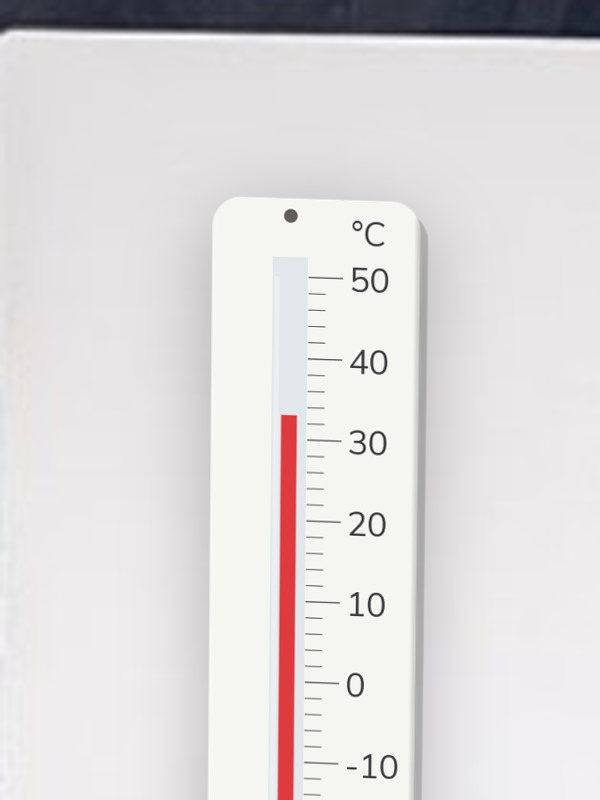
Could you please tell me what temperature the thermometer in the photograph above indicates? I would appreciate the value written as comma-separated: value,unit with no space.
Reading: 33,°C
